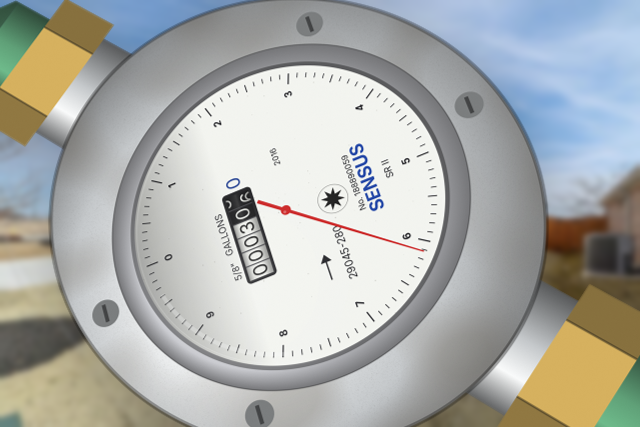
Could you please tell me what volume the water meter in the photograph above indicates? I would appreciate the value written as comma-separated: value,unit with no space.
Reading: 3056.1,gal
